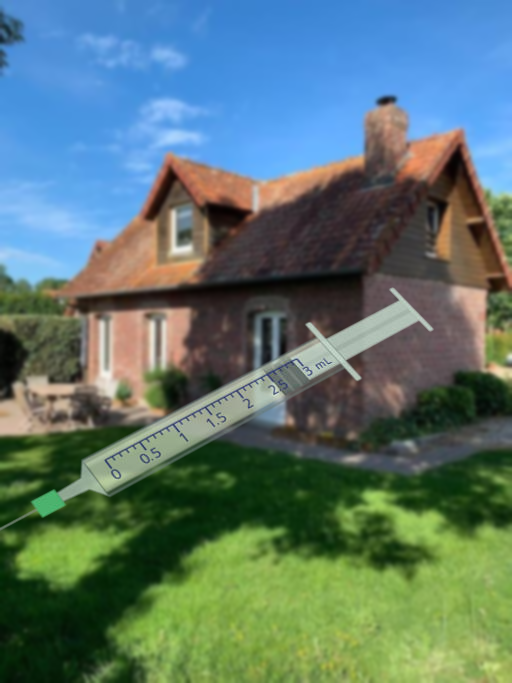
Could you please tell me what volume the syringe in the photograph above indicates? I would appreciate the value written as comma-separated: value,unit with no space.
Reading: 2.5,mL
